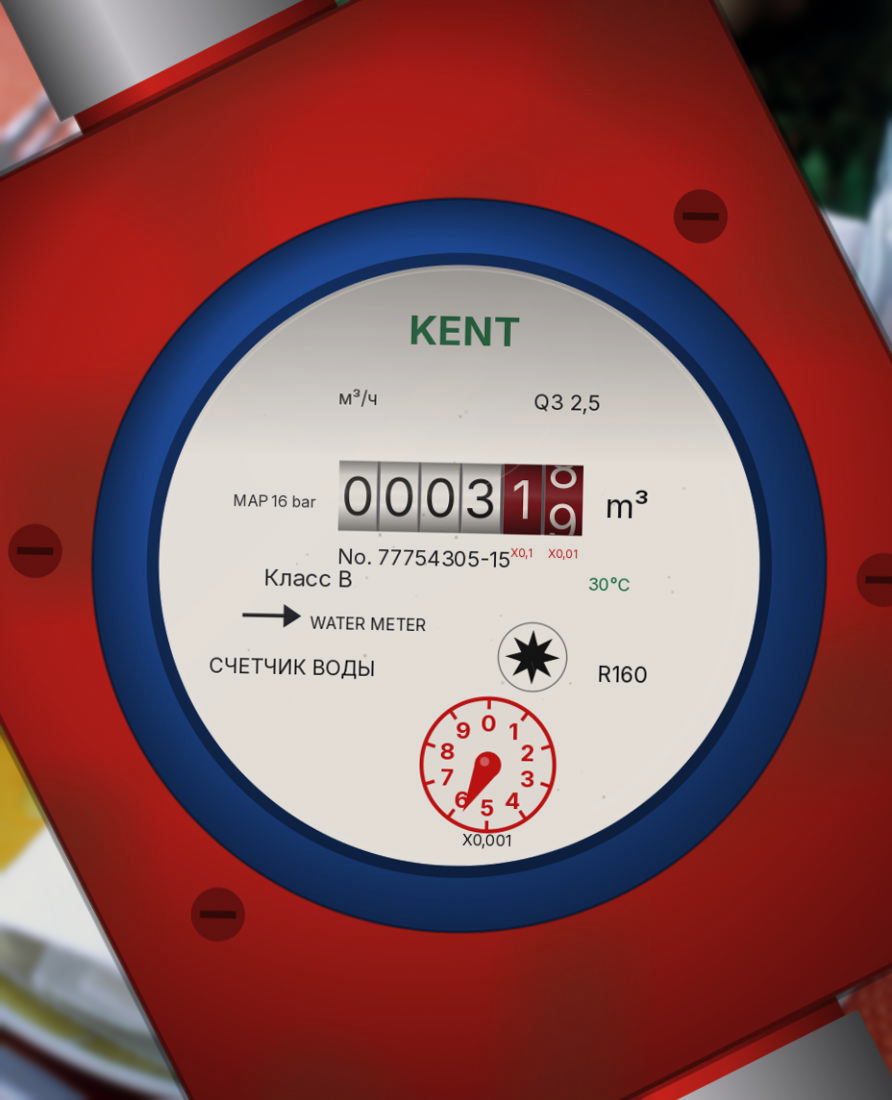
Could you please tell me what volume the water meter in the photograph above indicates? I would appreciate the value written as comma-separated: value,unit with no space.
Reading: 3.185,m³
